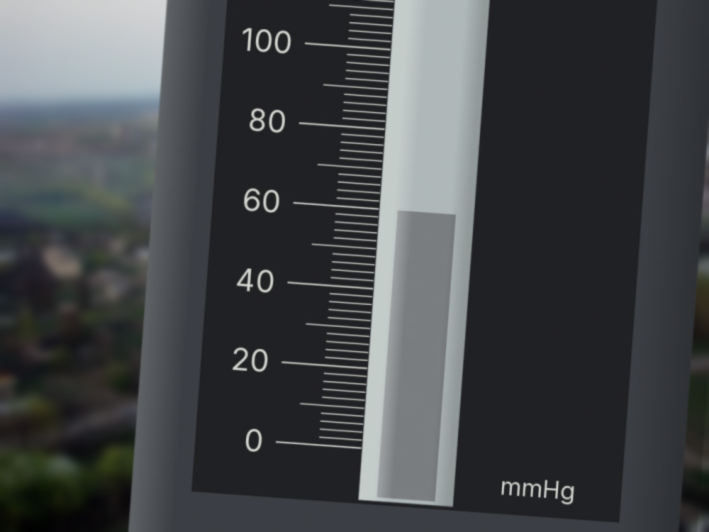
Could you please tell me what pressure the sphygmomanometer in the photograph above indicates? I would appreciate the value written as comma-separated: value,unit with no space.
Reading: 60,mmHg
